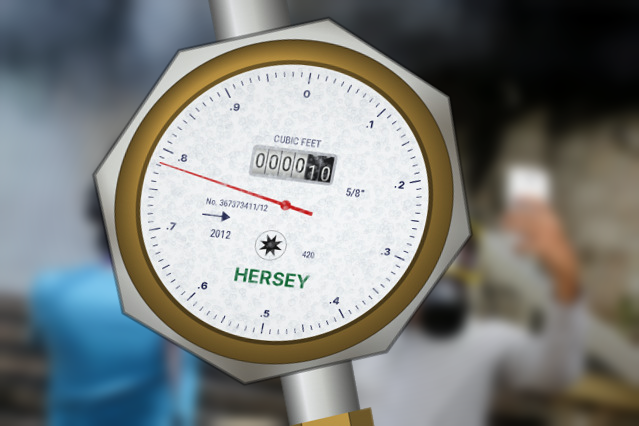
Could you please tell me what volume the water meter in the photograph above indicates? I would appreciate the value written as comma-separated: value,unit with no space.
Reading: 9.78,ft³
